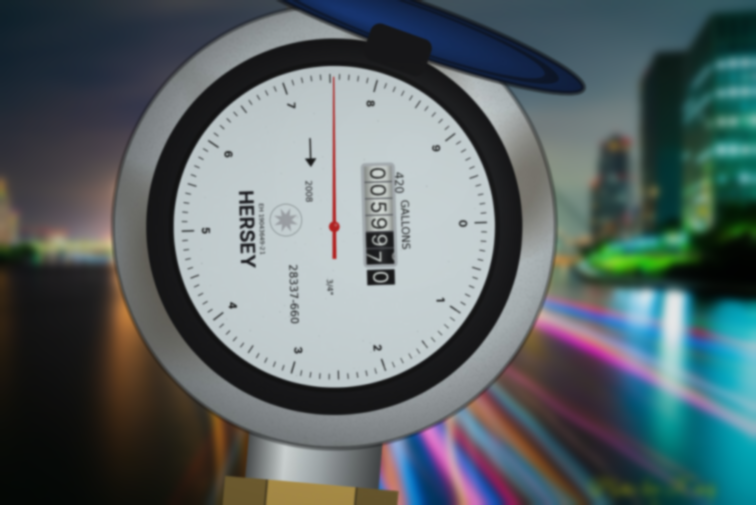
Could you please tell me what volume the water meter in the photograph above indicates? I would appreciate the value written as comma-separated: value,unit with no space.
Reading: 59967.5,gal
